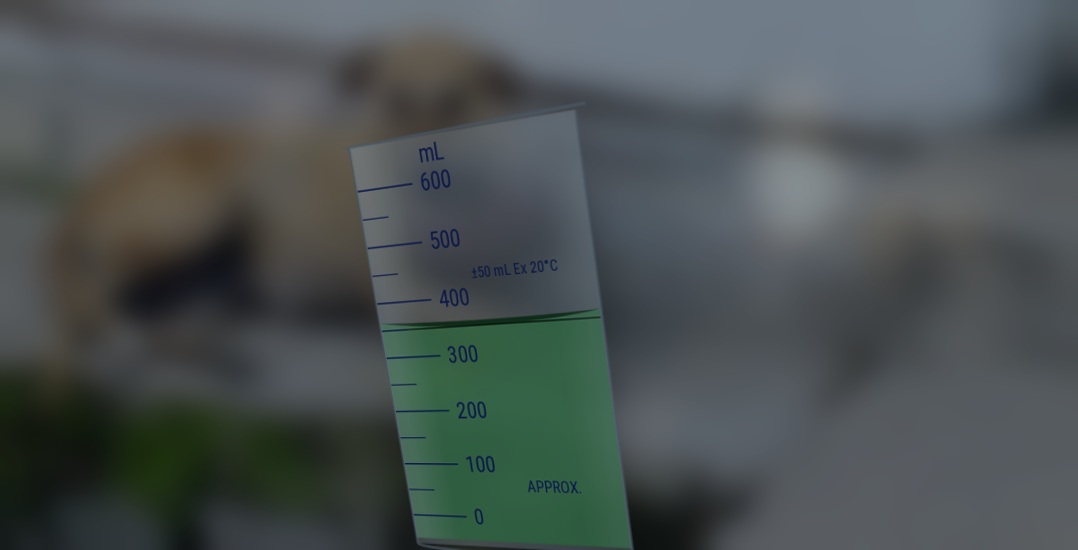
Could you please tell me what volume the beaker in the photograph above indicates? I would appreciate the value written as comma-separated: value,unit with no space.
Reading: 350,mL
